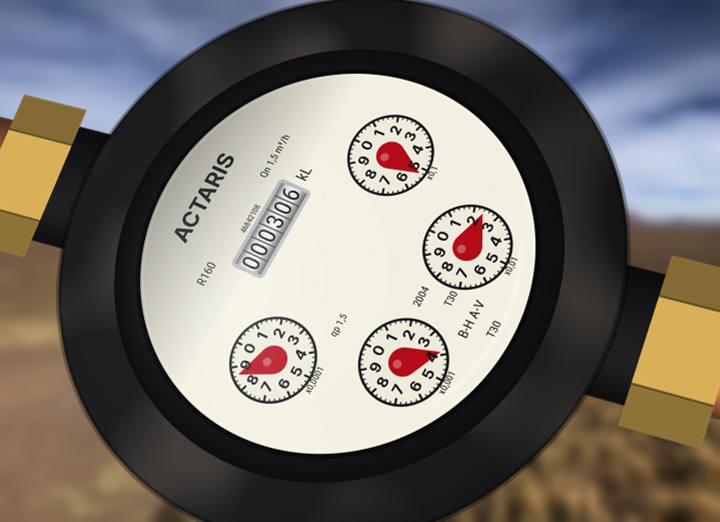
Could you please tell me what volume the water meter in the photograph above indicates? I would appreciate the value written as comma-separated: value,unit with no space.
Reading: 306.5238,kL
